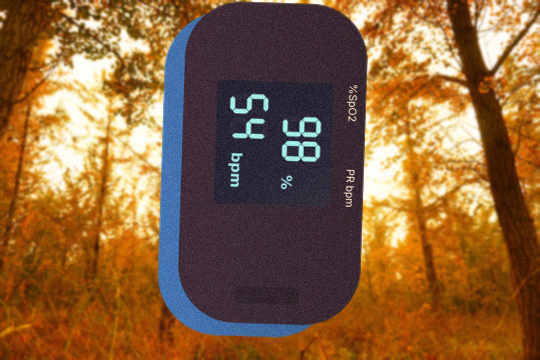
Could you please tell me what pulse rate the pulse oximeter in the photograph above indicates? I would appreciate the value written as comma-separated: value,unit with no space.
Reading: 54,bpm
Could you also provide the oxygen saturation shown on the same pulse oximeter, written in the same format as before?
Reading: 98,%
